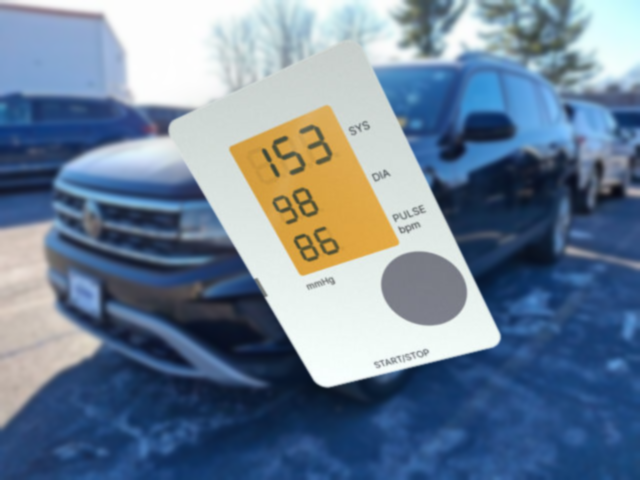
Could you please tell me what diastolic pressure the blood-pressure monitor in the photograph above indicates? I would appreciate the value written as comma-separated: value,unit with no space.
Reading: 98,mmHg
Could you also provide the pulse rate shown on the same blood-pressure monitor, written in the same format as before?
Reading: 86,bpm
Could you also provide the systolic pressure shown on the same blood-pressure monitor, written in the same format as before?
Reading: 153,mmHg
